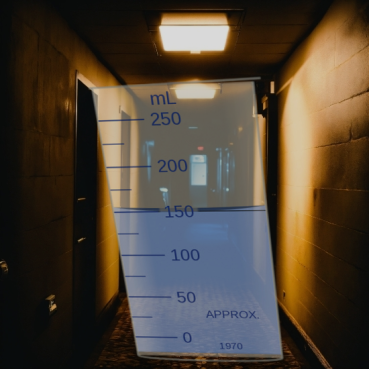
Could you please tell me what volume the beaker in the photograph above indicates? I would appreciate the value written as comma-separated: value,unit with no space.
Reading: 150,mL
